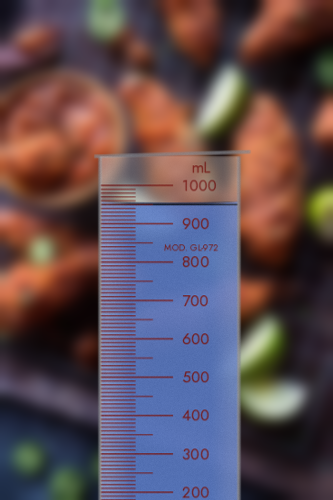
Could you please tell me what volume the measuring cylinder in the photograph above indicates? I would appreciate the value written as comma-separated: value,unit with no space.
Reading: 950,mL
